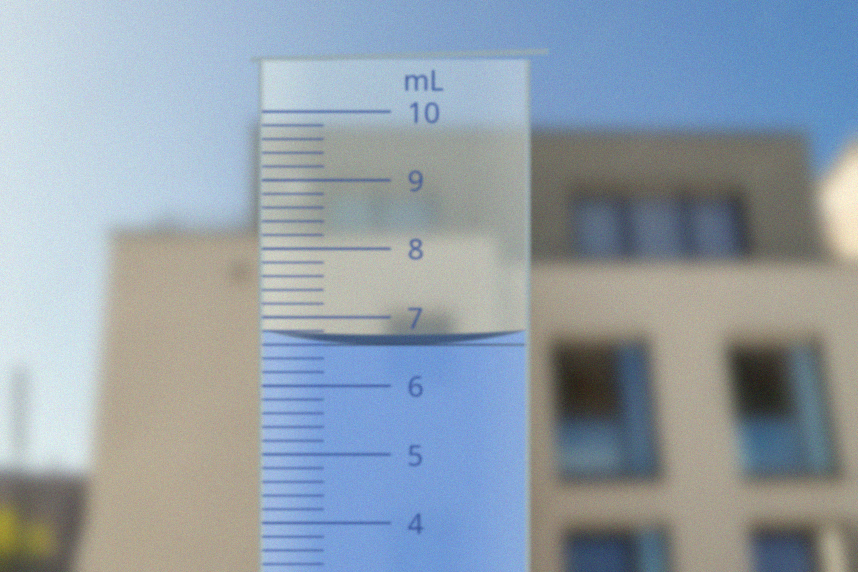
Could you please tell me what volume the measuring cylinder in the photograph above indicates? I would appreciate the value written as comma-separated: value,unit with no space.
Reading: 6.6,mL
